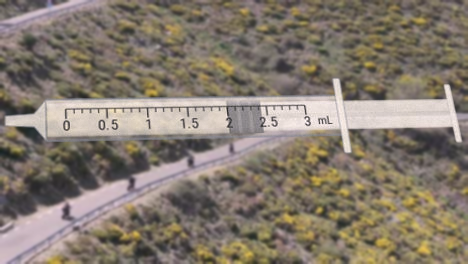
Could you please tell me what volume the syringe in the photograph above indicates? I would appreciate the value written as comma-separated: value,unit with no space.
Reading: 2,mL
